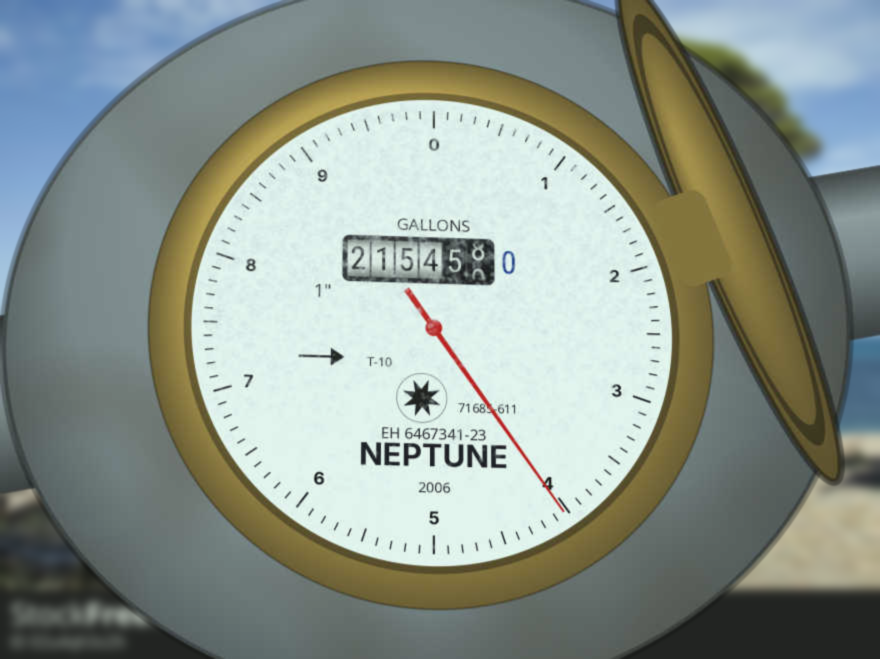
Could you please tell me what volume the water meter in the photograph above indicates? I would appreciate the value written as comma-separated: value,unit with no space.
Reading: 2154584.0,gal
